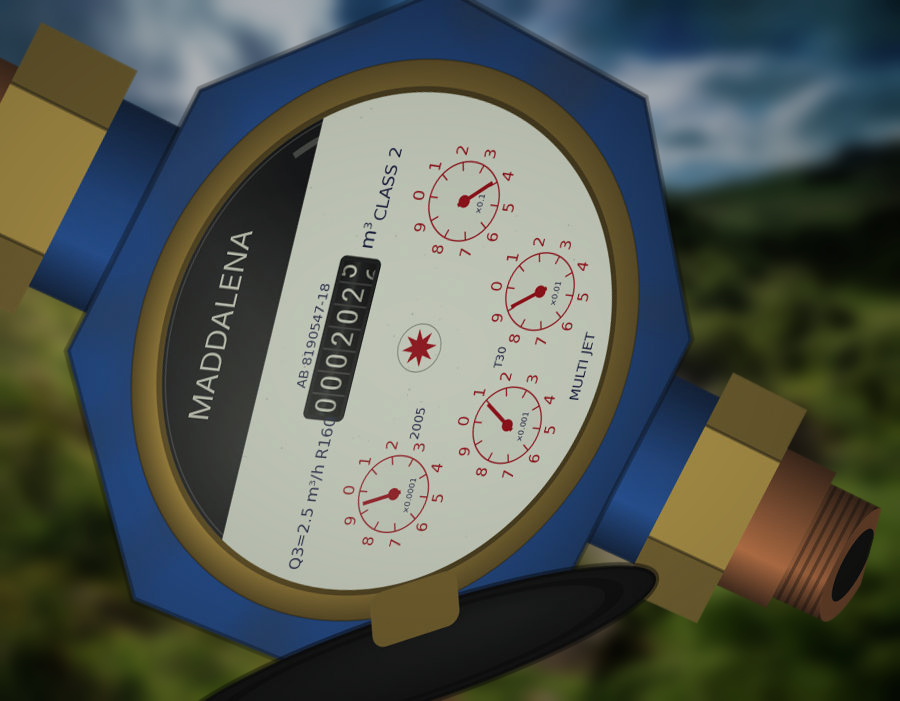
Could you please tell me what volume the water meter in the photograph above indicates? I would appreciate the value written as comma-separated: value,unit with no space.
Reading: 2025.3909,m³
